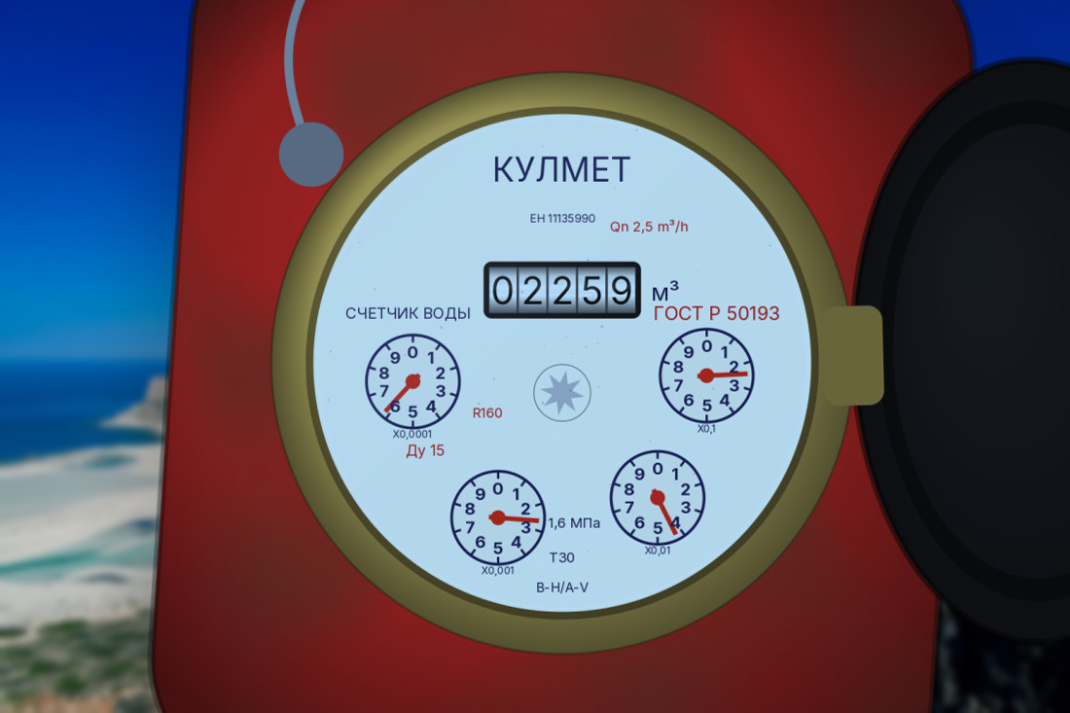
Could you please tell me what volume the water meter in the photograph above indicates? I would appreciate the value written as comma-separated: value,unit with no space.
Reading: 2259.2426,m³
